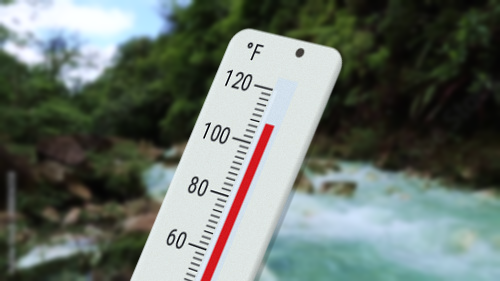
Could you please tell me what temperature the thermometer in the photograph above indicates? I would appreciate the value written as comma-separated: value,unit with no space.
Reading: 108,°F
